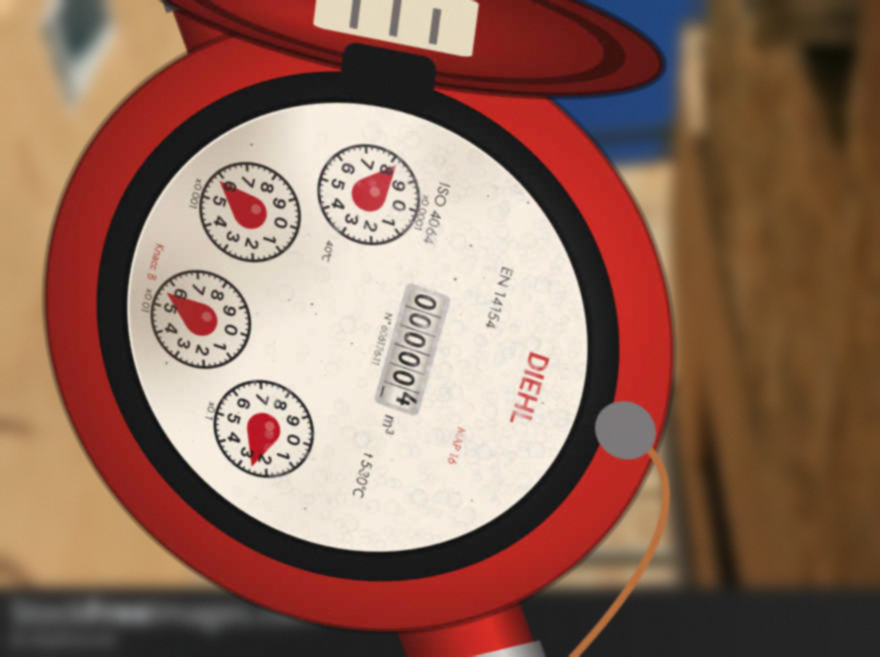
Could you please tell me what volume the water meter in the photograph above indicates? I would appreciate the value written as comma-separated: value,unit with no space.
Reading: 4.2558,m³
